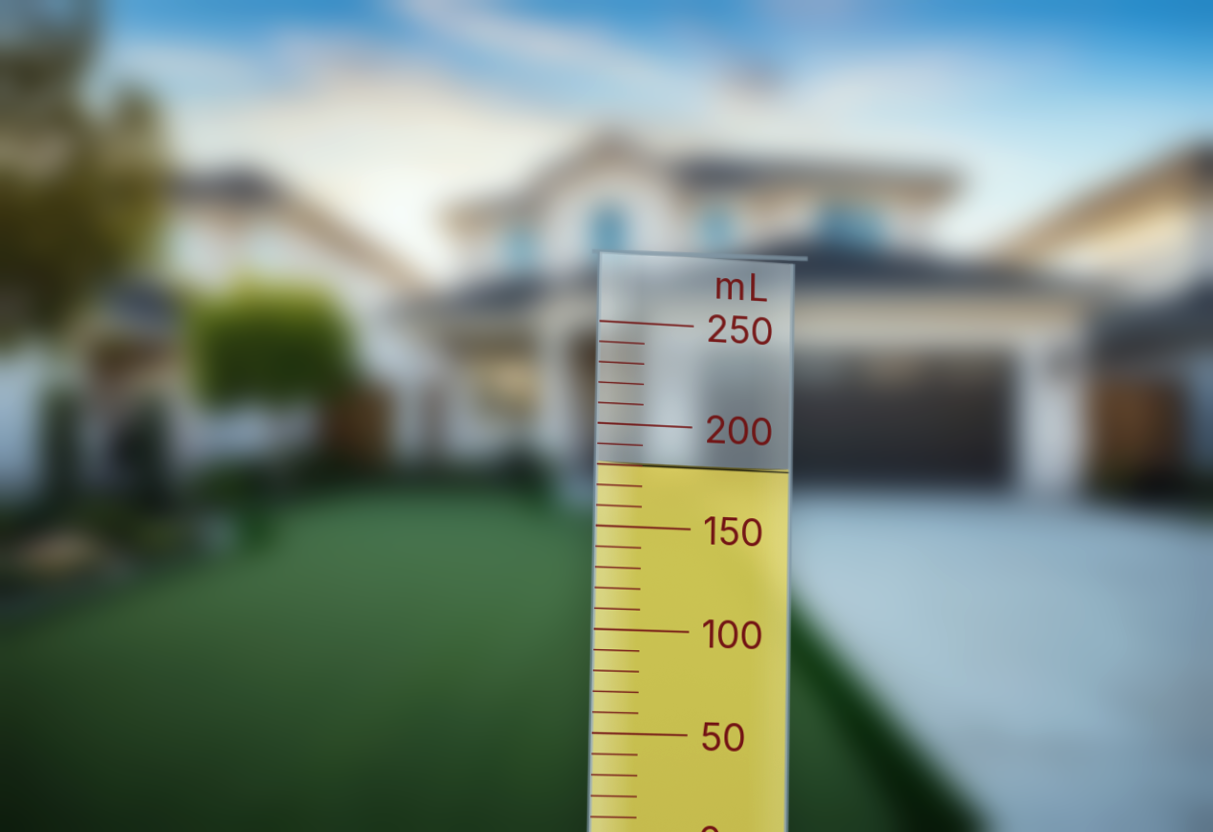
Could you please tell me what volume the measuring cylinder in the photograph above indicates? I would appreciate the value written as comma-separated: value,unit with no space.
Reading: 180,mL
